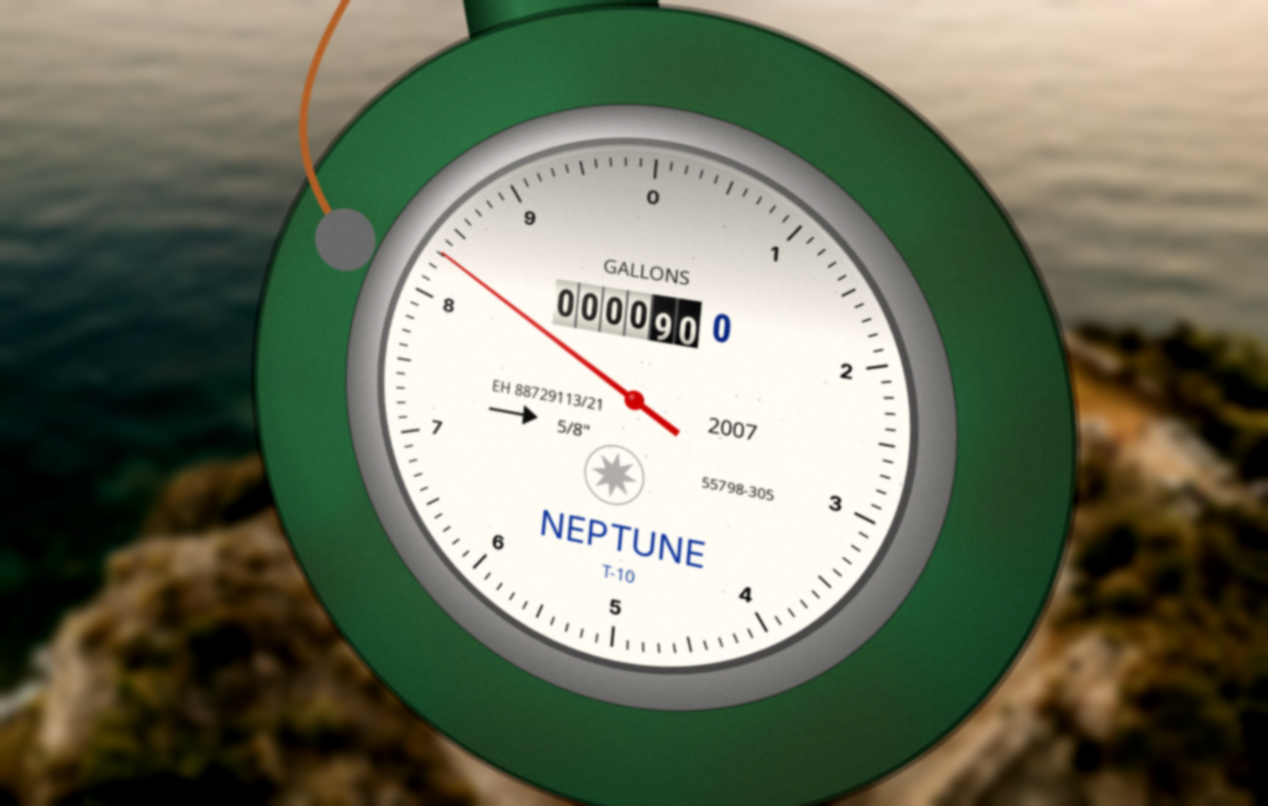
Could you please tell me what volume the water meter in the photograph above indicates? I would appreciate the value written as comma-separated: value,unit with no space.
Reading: 898.3,gal
